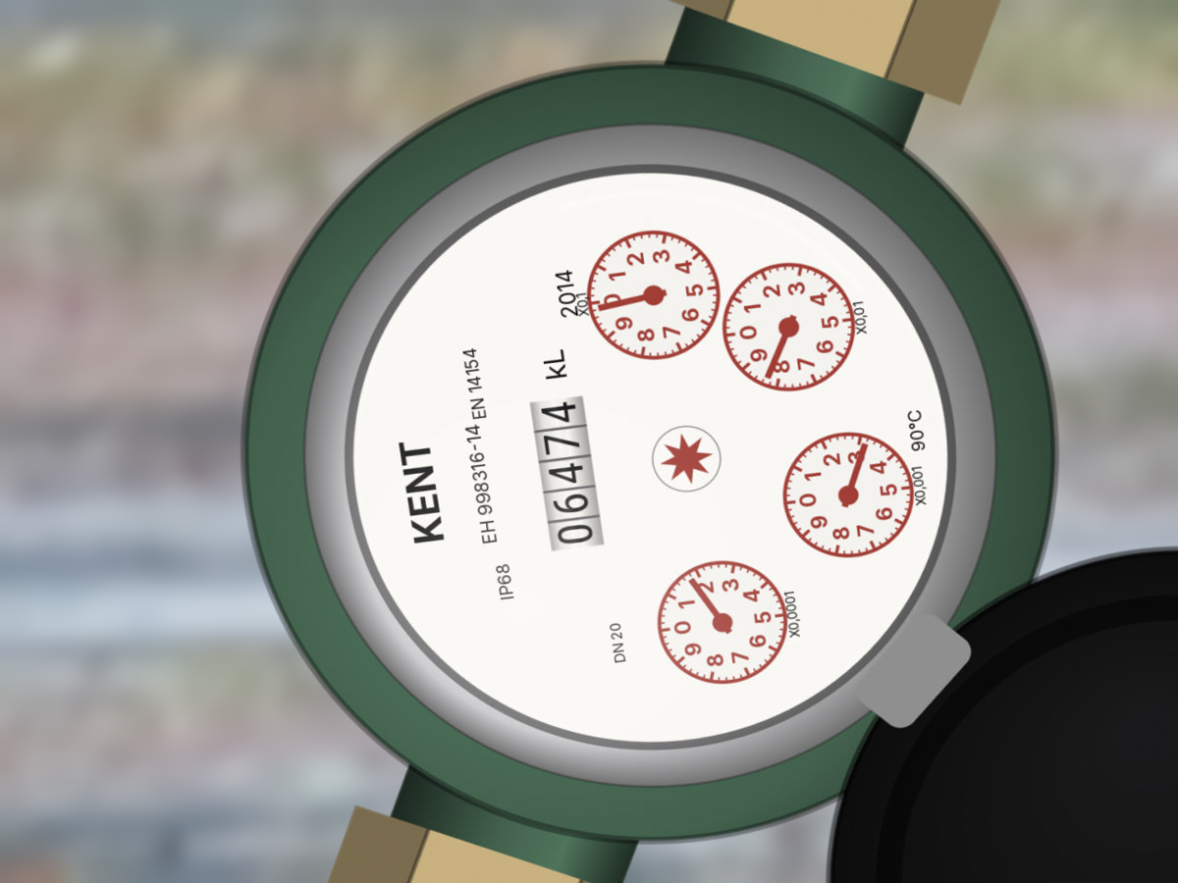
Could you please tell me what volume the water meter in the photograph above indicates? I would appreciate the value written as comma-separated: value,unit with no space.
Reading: 6473.9831,kL
